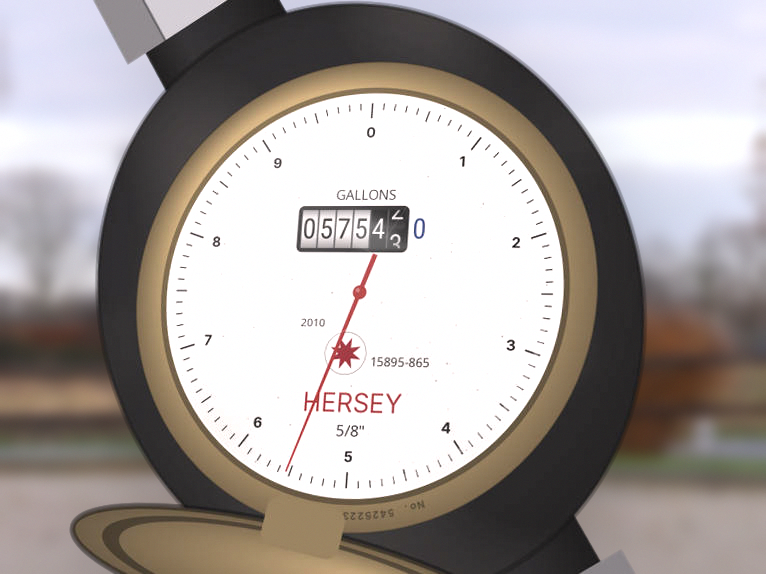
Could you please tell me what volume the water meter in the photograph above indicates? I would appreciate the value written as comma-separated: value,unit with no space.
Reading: 575425.5,gal
